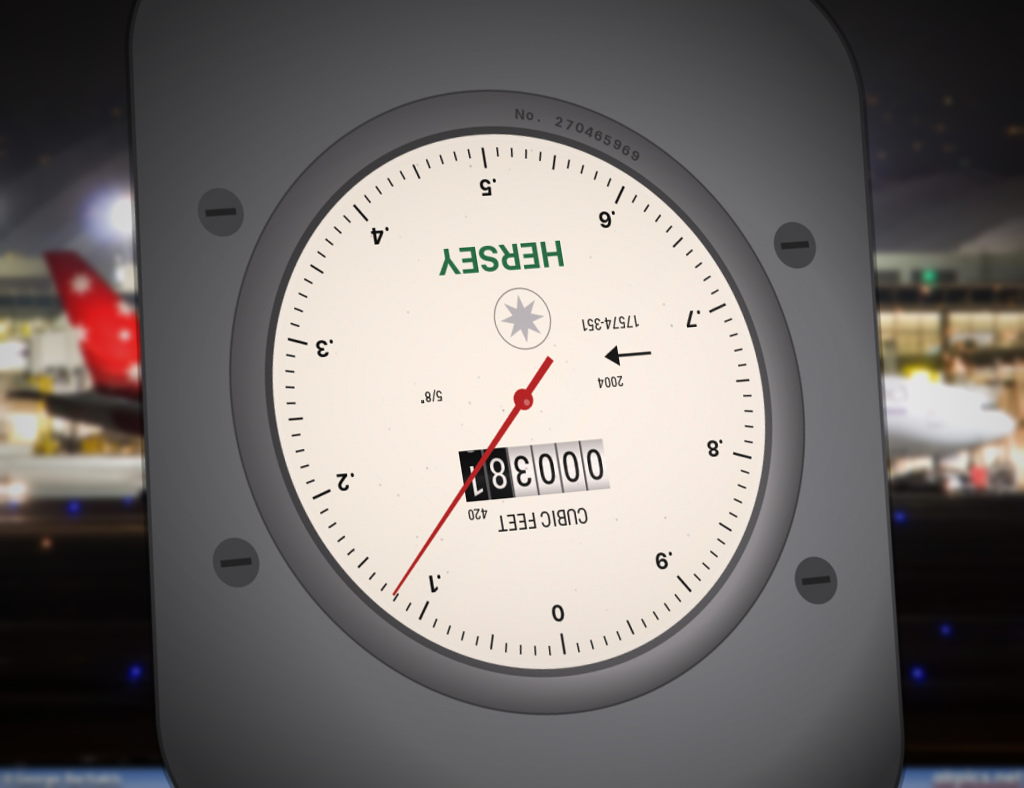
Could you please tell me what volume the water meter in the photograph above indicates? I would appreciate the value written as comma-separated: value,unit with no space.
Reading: 381.12,ft³
